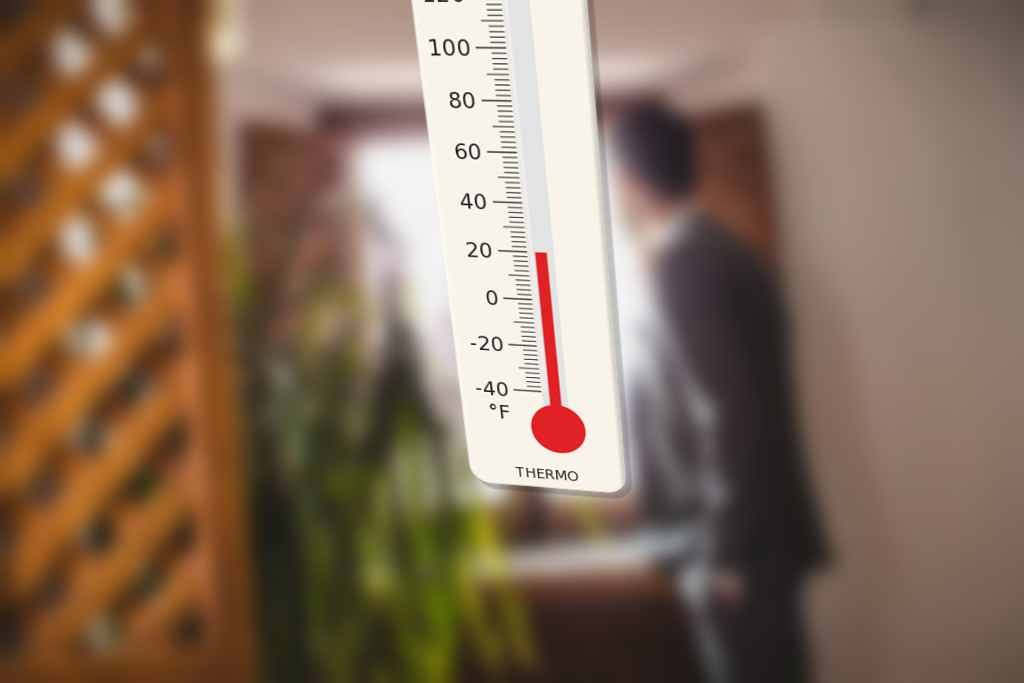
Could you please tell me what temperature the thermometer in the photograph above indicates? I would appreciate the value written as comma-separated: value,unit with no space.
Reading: 20,°F
